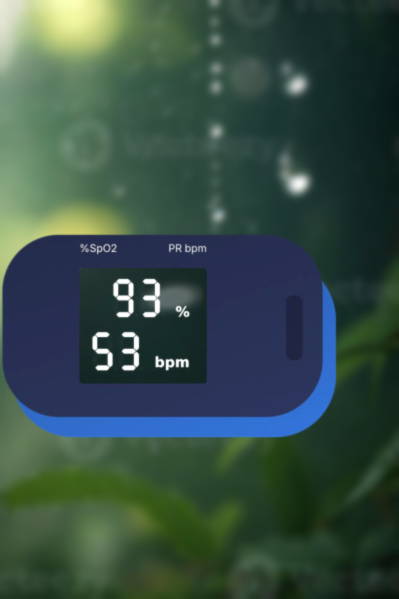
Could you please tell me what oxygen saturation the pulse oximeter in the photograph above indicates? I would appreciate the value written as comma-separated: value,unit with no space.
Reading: 93,%
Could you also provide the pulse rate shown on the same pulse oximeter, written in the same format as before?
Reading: 53,bpm
